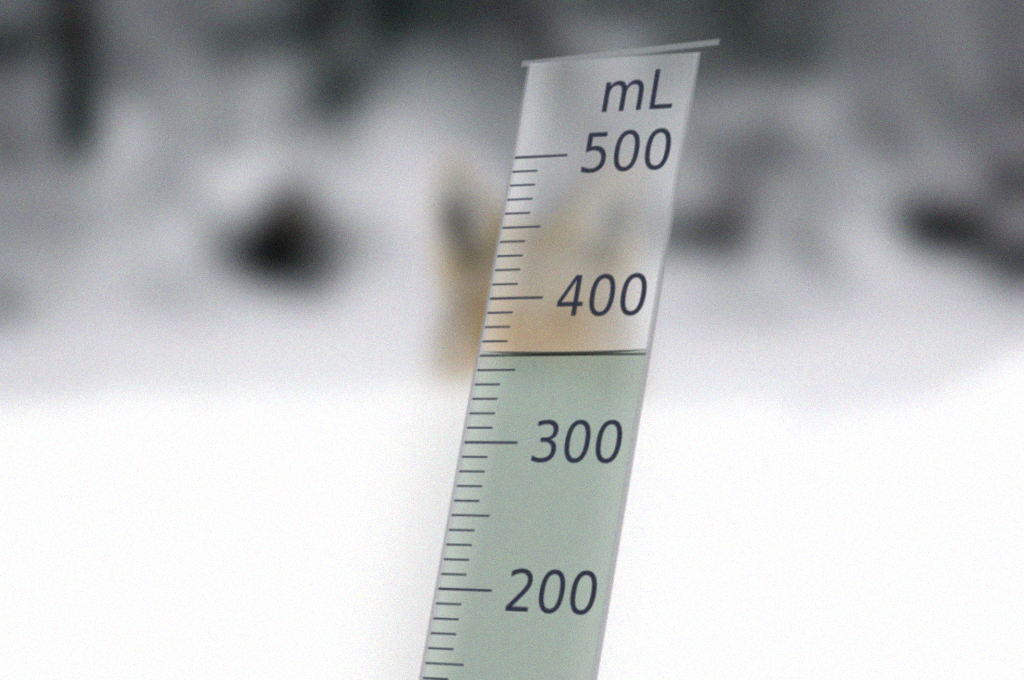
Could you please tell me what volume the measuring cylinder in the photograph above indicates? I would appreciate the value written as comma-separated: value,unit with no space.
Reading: 360,mL
